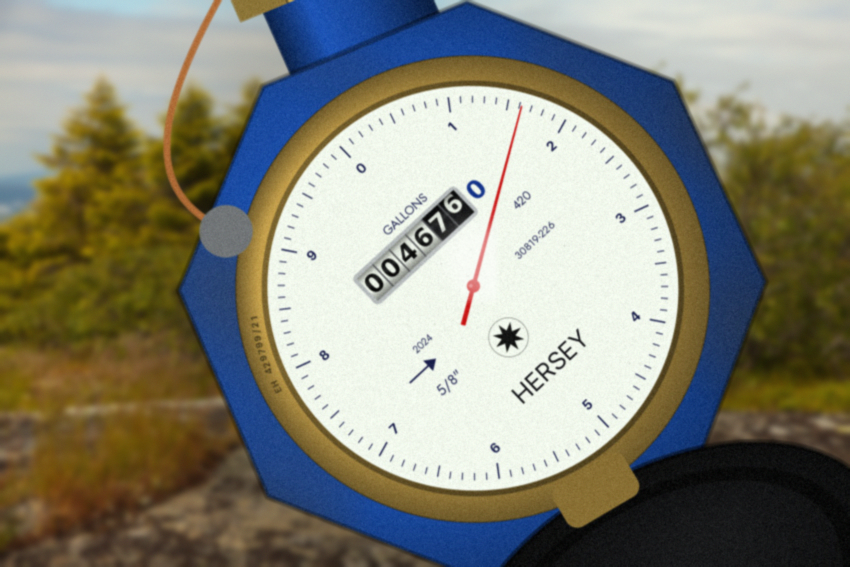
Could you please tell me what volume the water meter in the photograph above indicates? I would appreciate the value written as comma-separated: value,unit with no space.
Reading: 46761.6,gal
